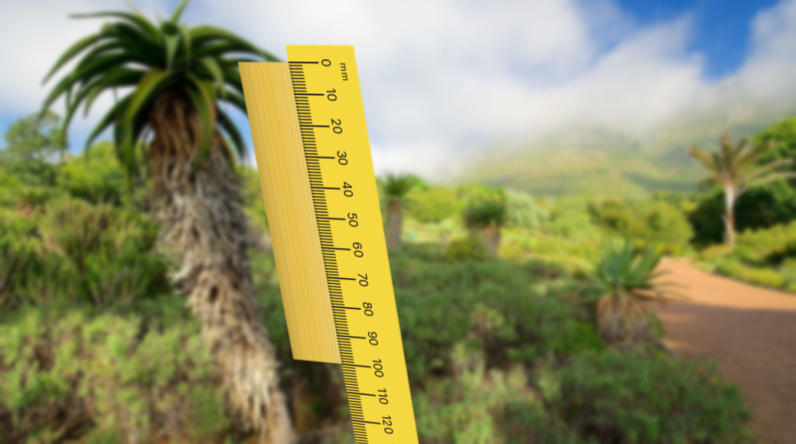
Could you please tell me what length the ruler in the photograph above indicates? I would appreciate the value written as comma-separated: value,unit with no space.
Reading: 100,mm
